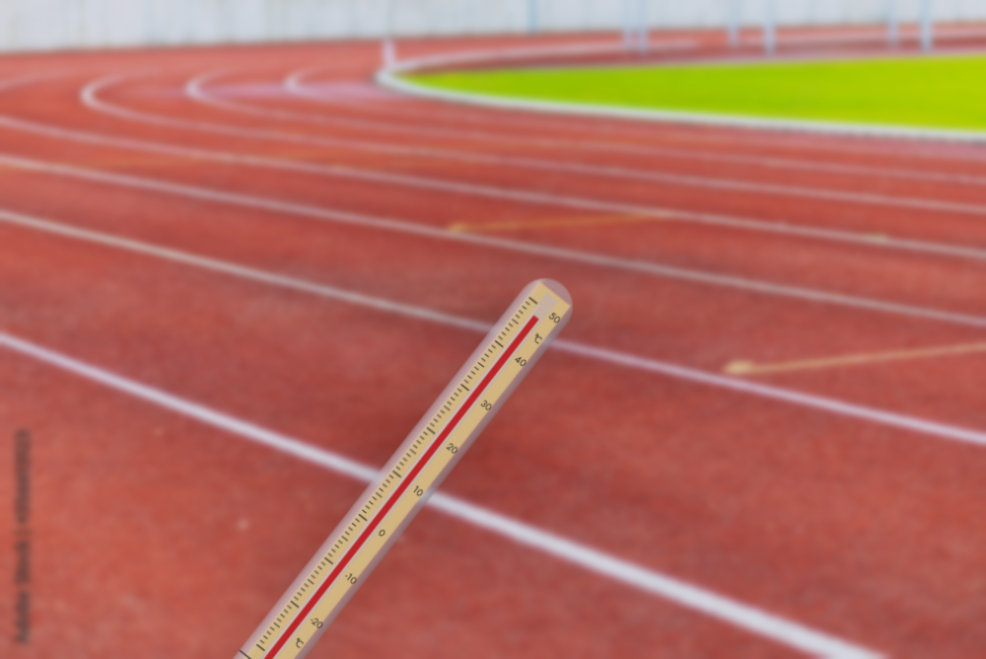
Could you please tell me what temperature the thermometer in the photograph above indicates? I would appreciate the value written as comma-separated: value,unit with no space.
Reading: 48,°C
